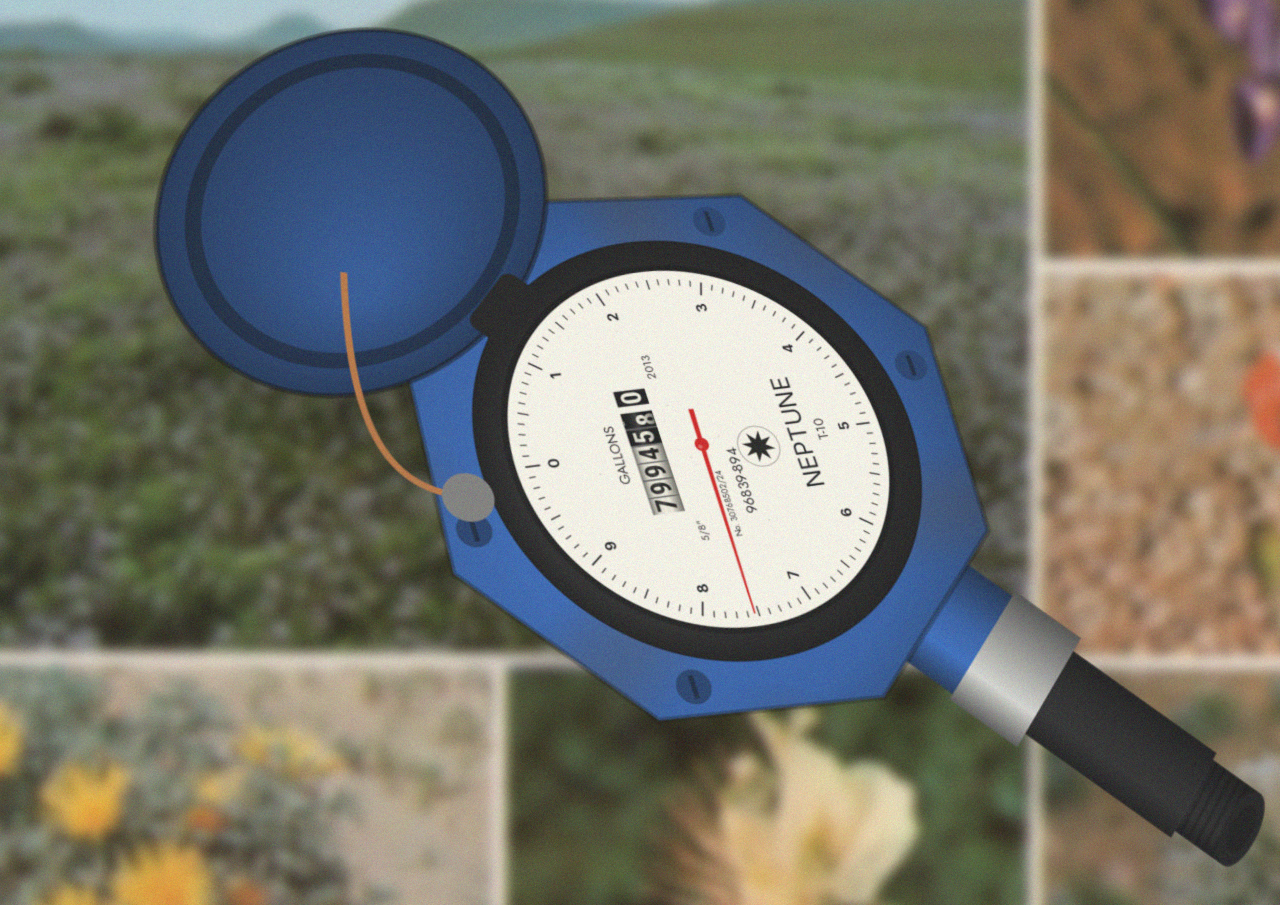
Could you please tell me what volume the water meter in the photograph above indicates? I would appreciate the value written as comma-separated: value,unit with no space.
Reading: 7994577.5,gal
